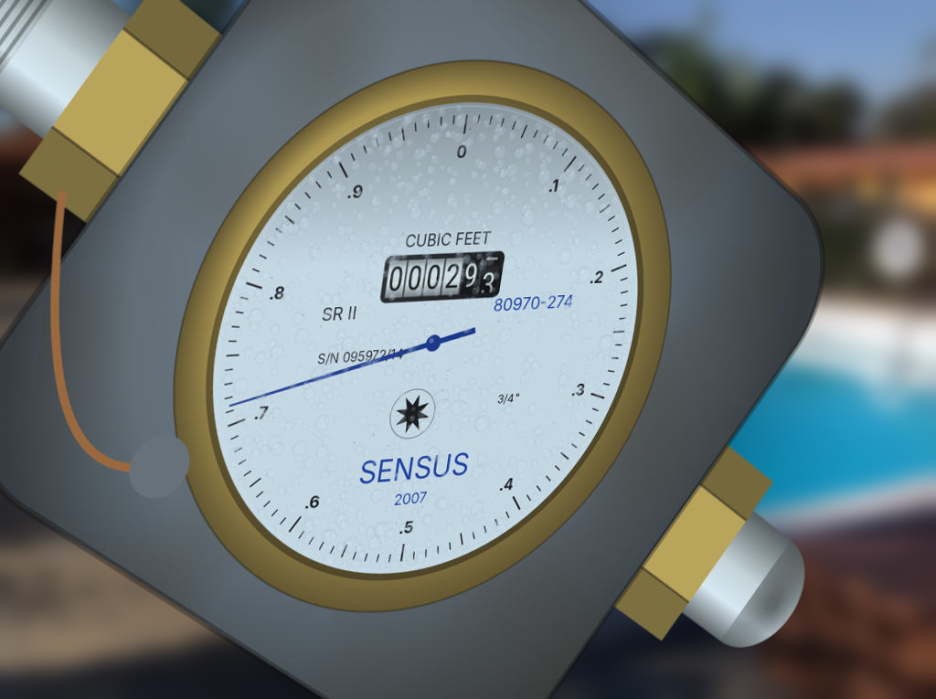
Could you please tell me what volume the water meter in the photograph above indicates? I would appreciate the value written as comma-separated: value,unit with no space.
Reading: 292.71,ft³
